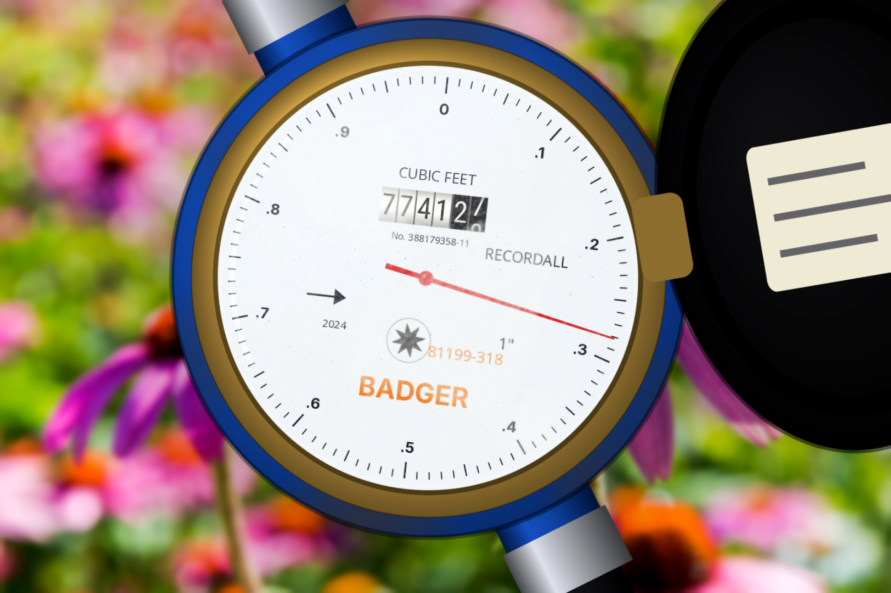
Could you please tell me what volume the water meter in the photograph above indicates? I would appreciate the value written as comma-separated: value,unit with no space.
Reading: 774127.28,ft³
